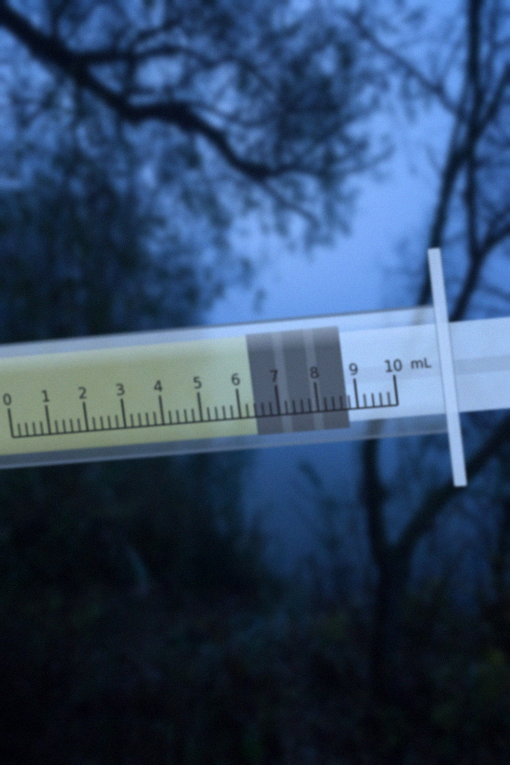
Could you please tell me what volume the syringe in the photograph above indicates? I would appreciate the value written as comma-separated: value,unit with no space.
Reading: 6.4,mL
